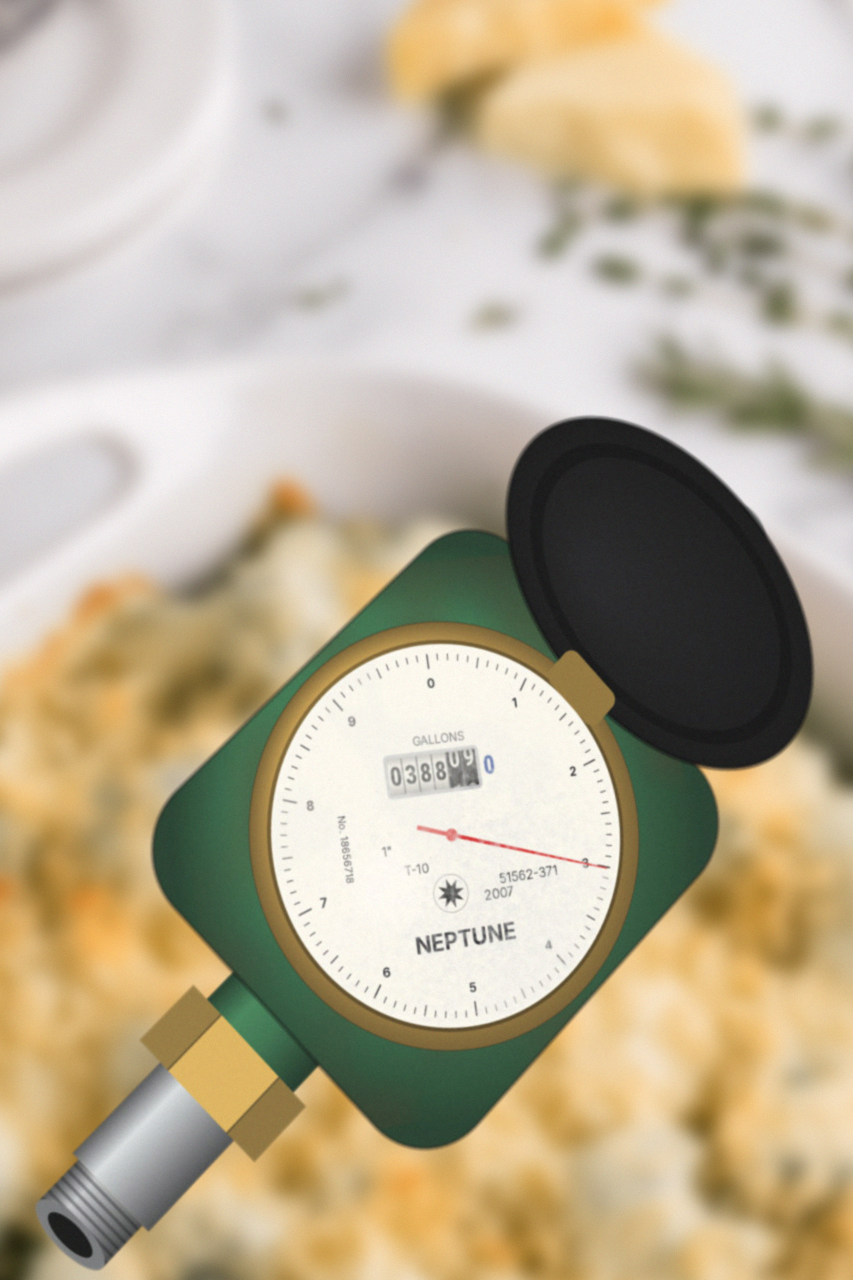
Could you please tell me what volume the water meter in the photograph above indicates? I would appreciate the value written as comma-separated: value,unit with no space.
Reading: 388093.0,gal
